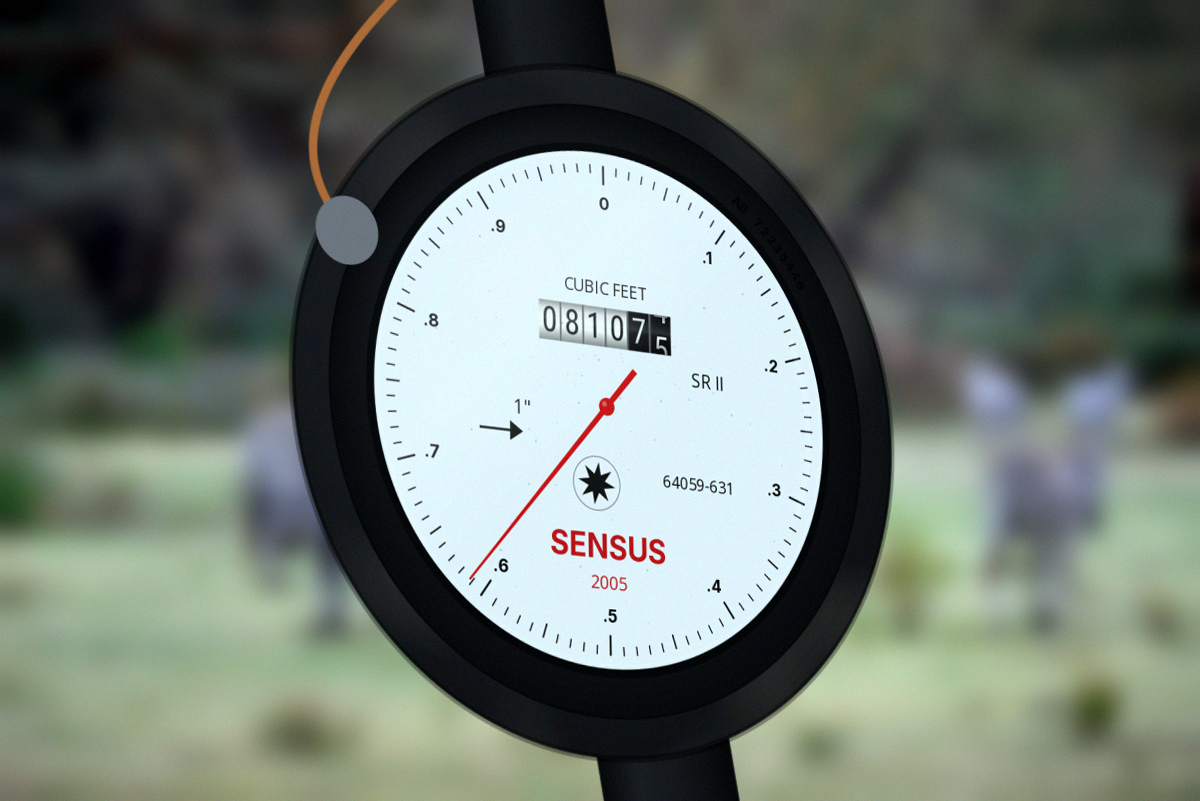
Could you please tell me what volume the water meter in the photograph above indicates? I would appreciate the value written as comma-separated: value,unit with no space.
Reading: 81074.61,ft³
